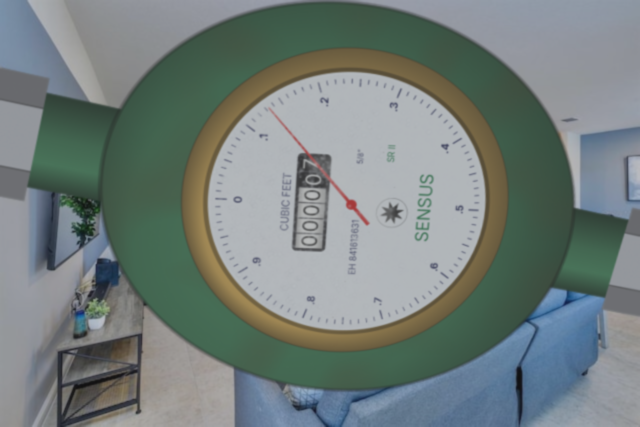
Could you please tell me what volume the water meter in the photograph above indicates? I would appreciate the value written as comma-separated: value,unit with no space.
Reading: 7.13,ft³
